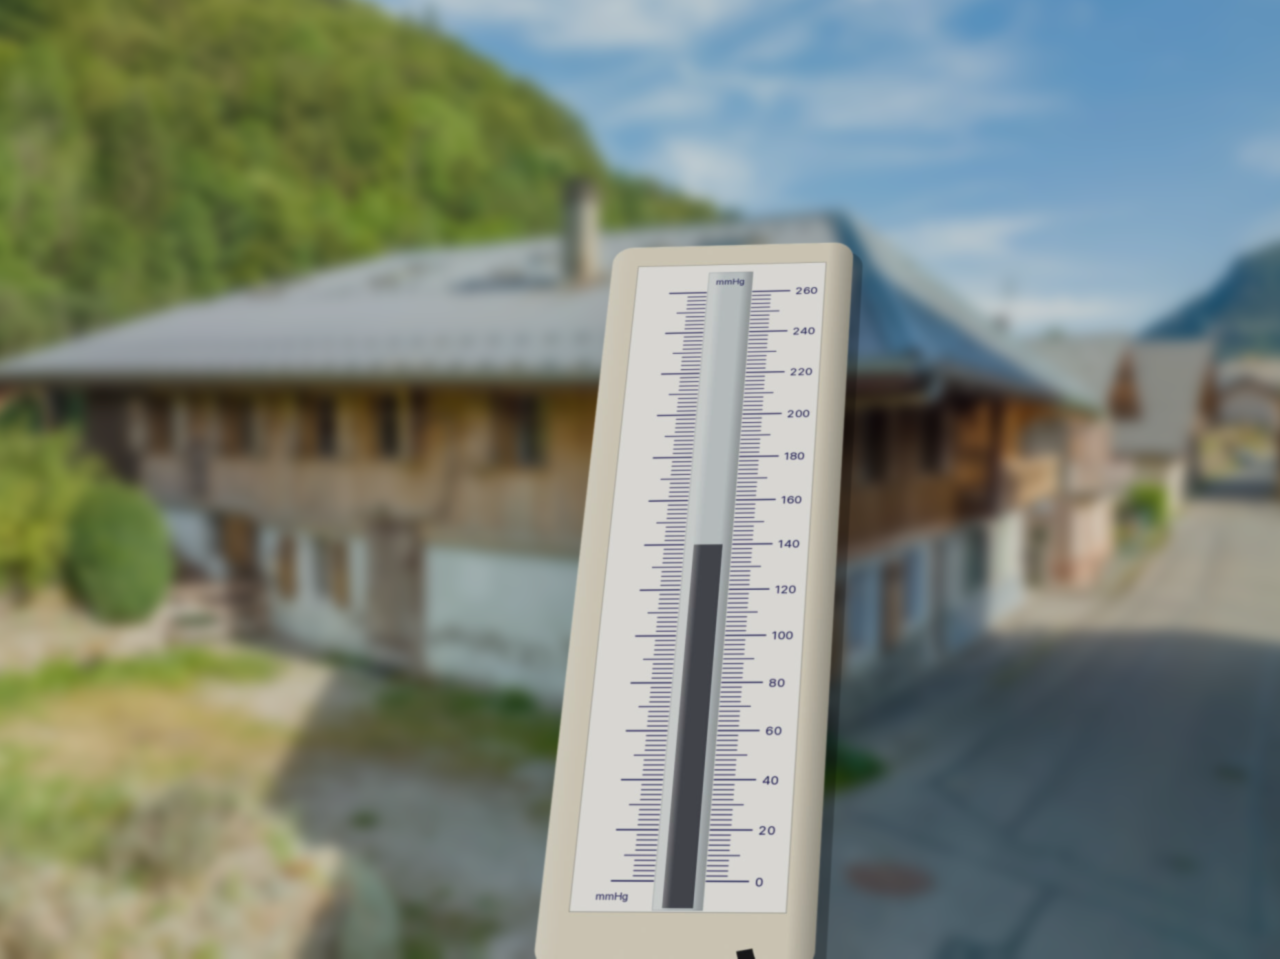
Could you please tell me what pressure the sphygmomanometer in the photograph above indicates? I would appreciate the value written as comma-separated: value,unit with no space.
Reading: 140,mmHg
